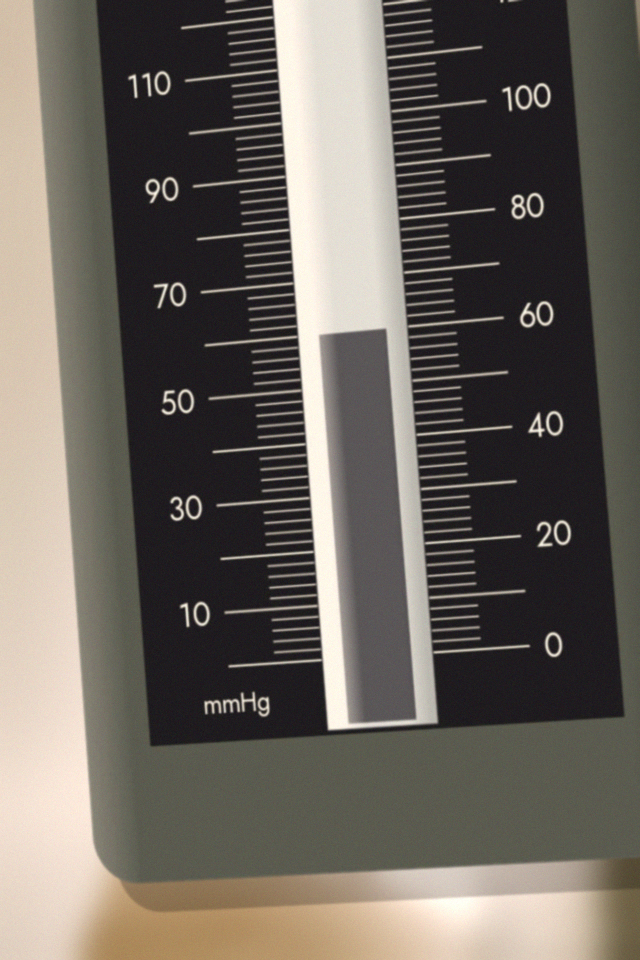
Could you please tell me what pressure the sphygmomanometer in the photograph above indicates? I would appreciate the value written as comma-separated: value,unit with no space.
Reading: 60,mmHg
